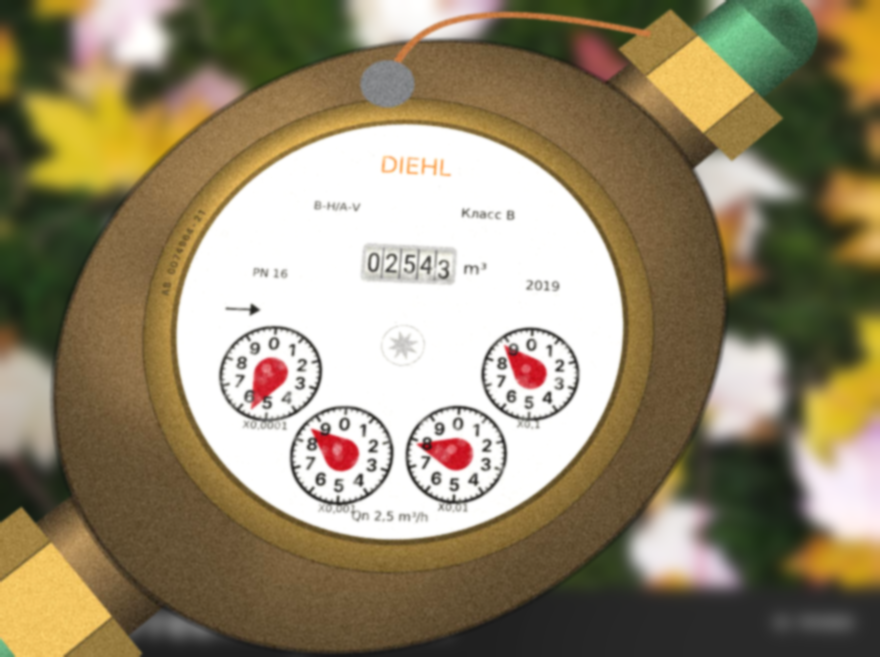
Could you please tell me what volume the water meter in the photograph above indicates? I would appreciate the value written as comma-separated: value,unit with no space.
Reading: 2542.8785,m³
